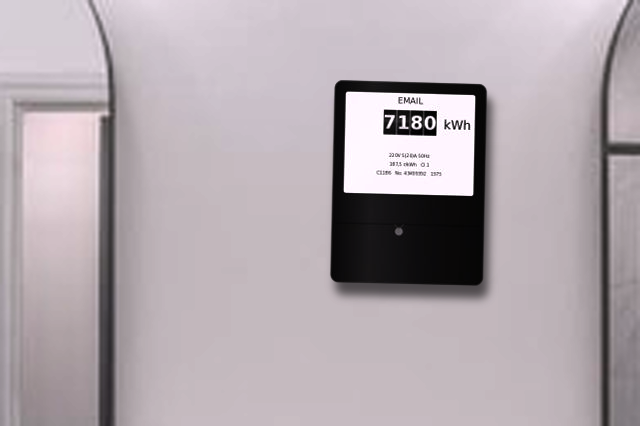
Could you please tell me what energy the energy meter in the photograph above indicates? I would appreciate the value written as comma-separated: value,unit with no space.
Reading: 7180,kWh
